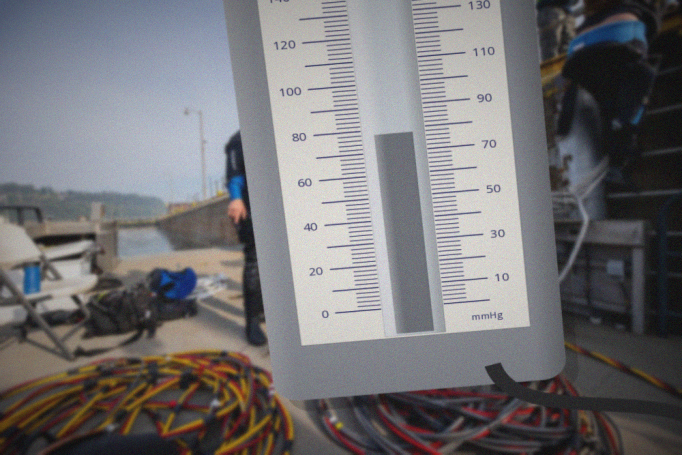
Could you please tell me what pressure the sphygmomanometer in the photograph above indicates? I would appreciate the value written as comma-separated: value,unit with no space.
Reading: 78,mmHg
